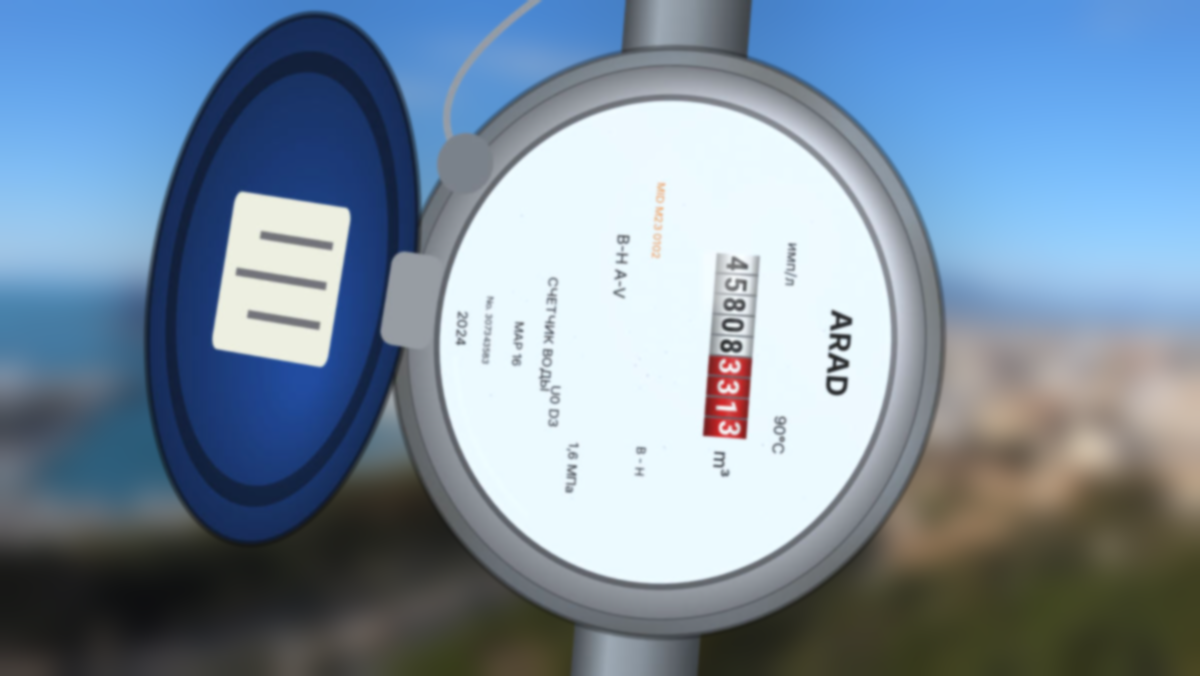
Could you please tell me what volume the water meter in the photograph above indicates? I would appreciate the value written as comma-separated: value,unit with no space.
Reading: 45808.3313,m³
